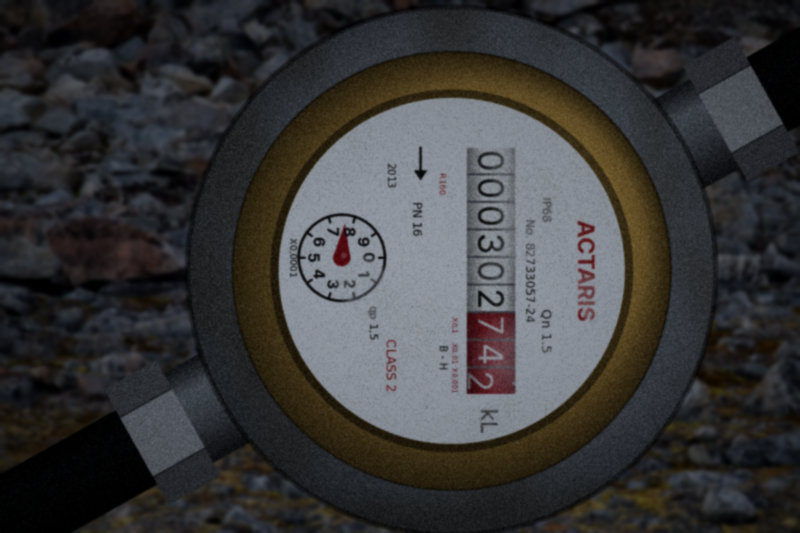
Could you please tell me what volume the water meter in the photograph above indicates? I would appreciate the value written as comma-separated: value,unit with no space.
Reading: 302.7417,kL
